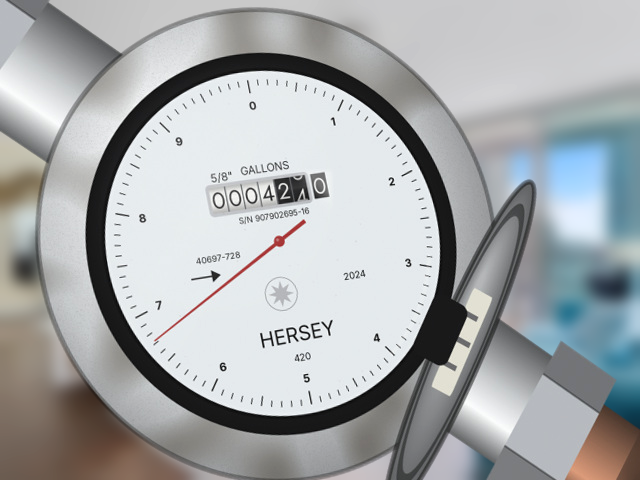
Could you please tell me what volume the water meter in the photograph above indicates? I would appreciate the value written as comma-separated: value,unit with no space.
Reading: 4236.7,gal
